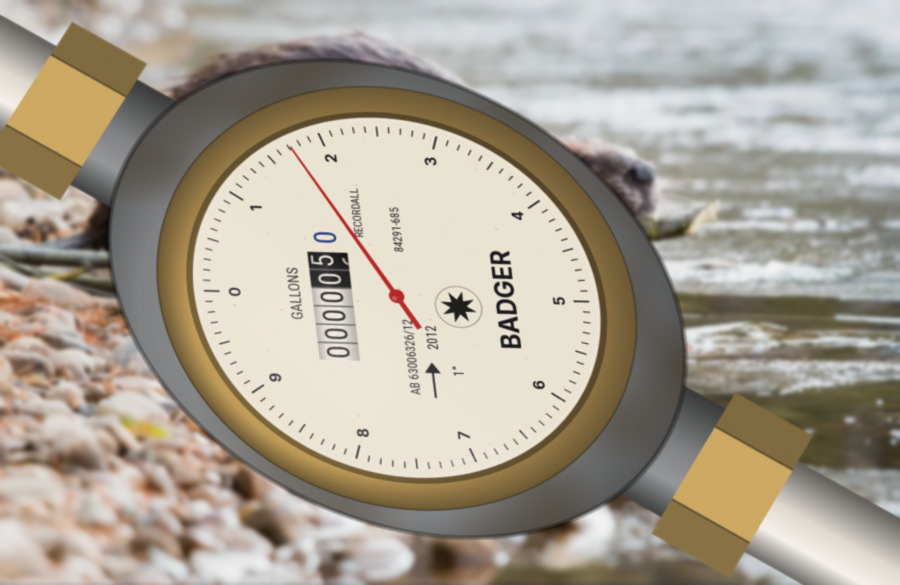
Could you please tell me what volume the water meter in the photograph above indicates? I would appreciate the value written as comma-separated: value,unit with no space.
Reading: 51.7,gal
